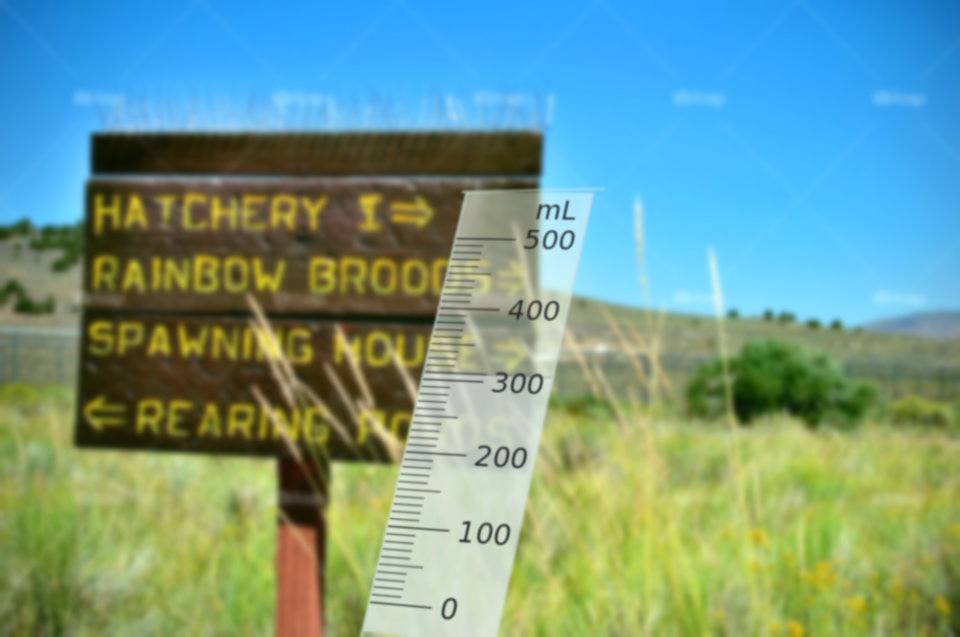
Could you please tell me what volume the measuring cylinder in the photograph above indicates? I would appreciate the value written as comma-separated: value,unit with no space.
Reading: 310,mL
